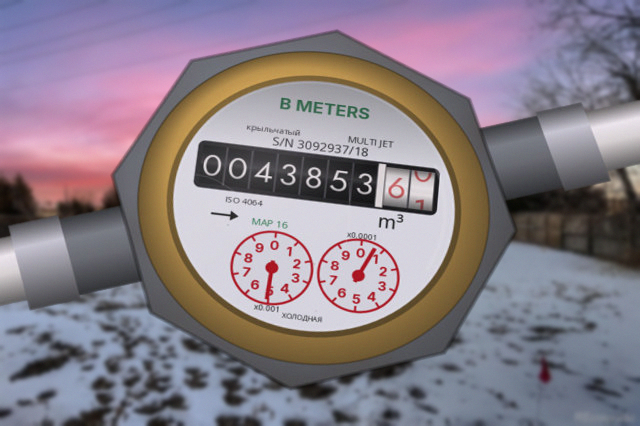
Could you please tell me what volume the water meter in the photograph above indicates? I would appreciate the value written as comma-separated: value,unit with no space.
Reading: 43853.6050,m³
